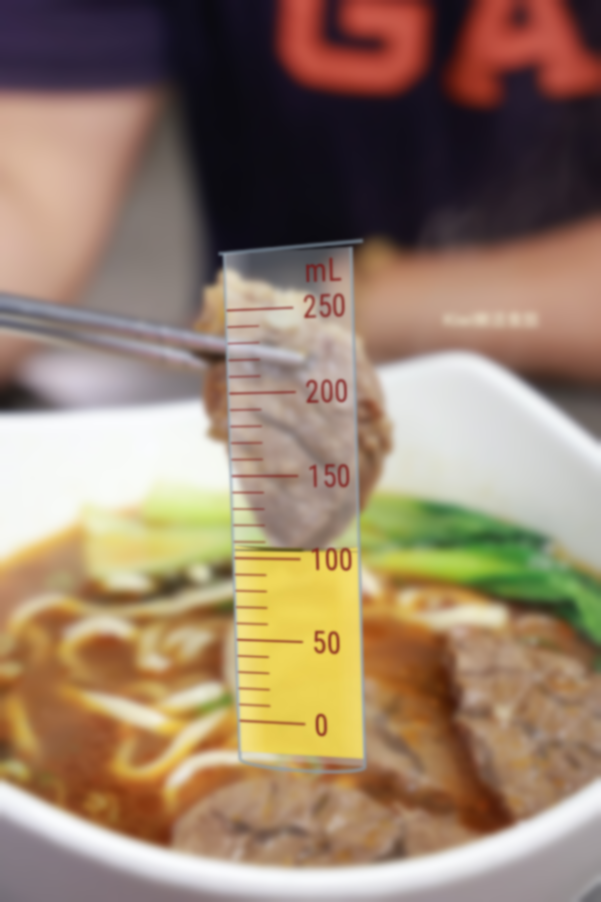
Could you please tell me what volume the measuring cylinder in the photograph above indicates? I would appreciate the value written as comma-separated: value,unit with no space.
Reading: 105,mL
